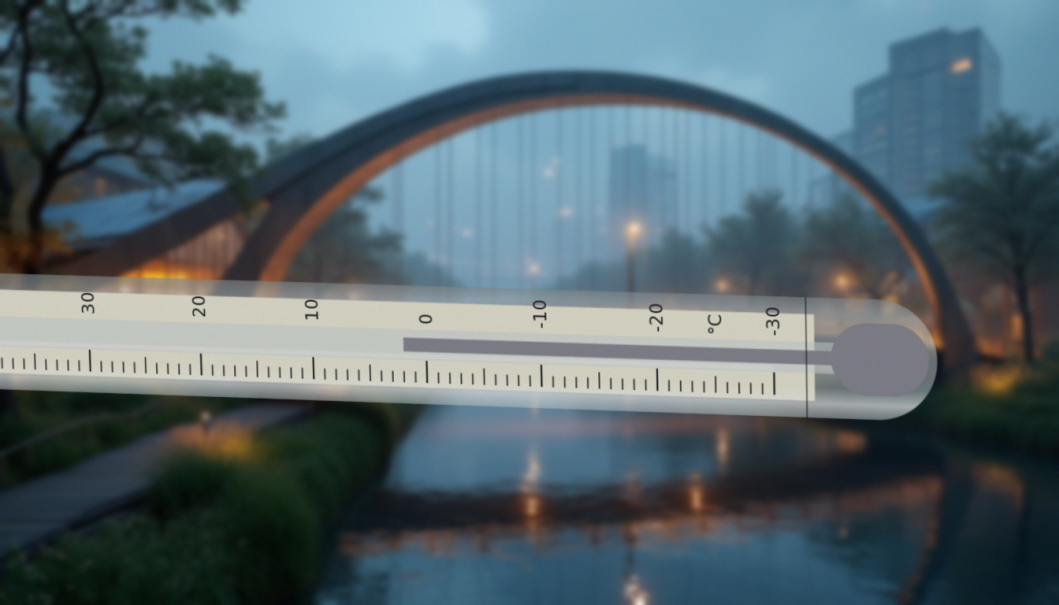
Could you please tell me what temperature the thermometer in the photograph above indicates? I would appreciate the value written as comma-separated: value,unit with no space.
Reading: 2,°C
